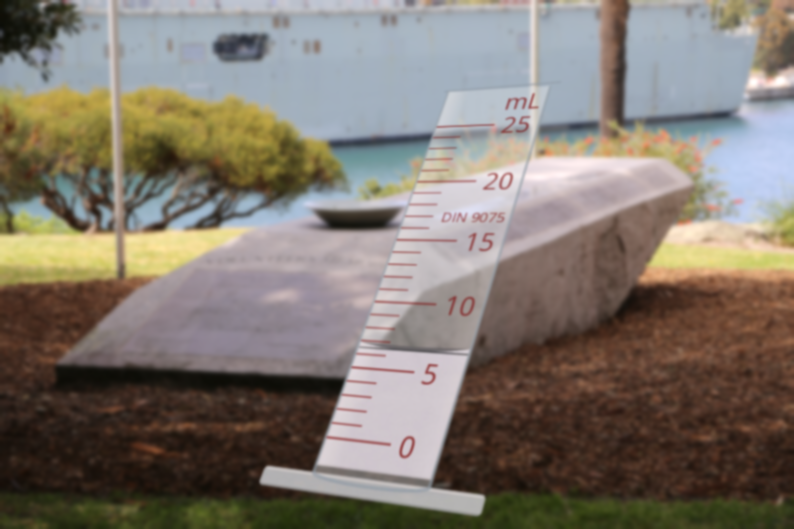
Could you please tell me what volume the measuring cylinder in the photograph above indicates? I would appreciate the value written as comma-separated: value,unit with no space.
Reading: 6.5,mL
